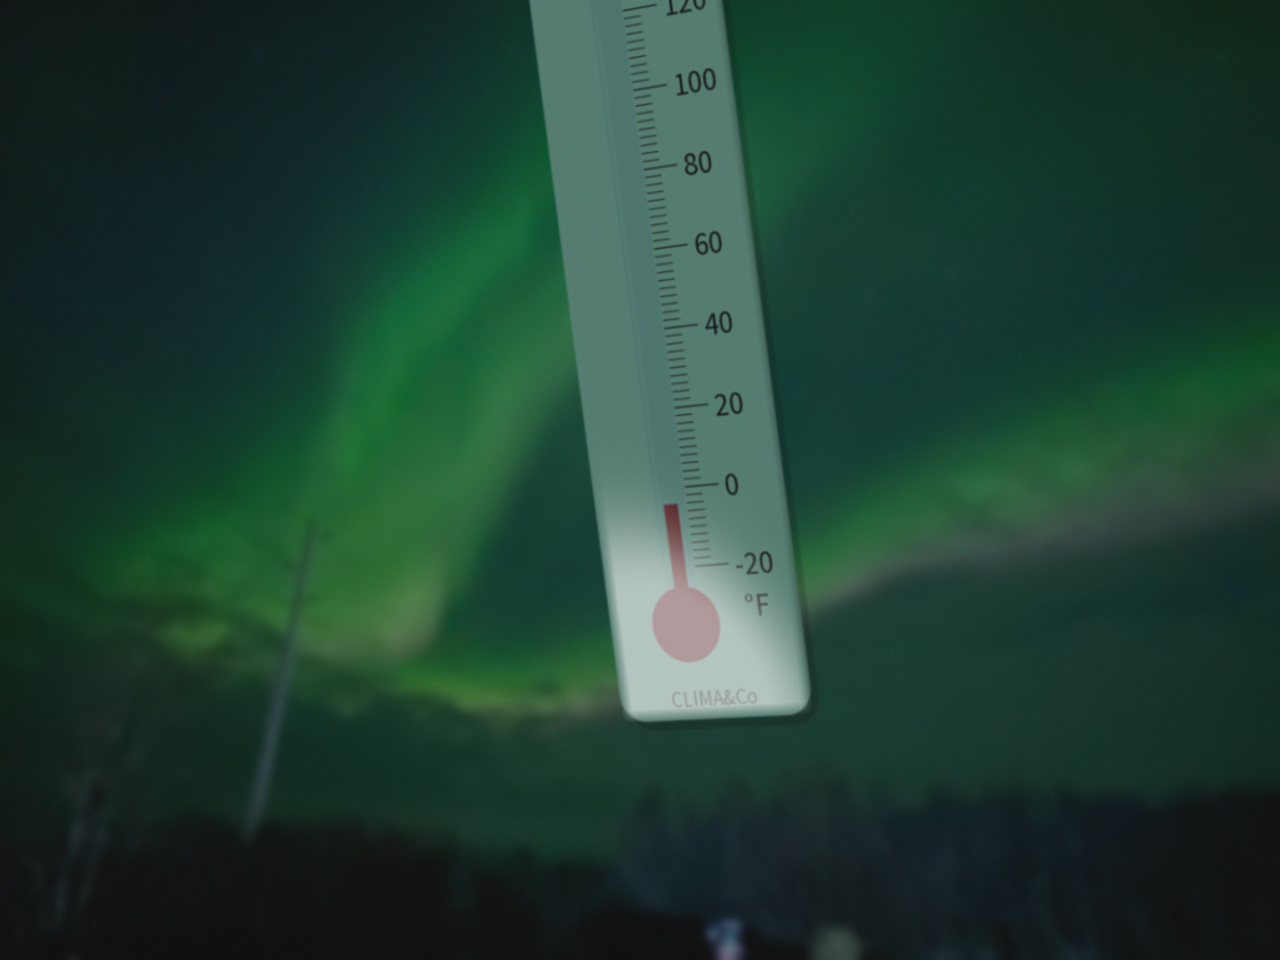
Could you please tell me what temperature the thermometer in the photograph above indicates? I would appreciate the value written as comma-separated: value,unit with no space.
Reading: -4,°F
